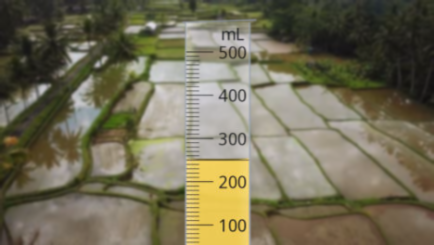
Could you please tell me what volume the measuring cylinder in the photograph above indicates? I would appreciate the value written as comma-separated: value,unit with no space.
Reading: 250,mL
